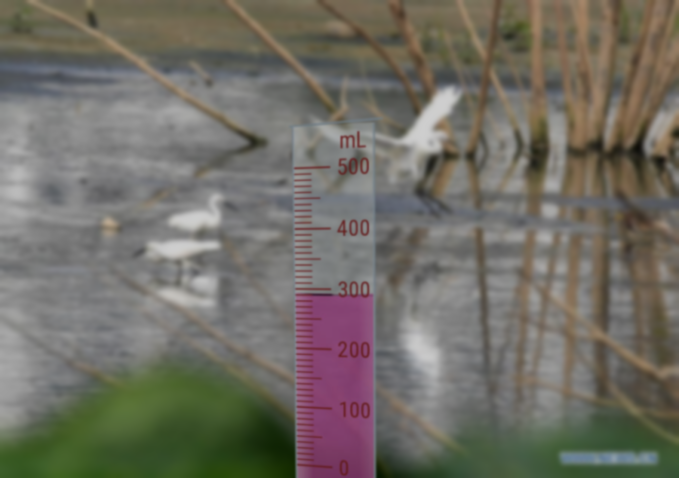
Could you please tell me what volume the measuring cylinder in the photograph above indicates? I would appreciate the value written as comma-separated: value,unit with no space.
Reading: 290,mL
